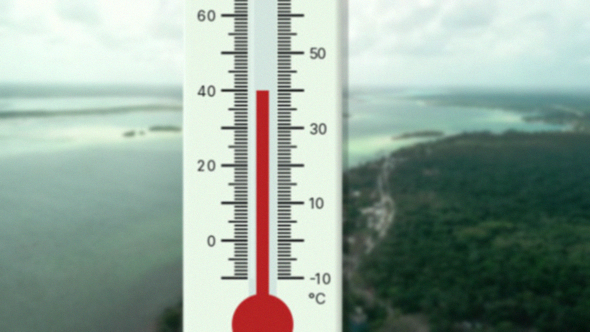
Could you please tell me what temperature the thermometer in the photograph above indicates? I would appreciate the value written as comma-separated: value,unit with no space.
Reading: 40,°C
